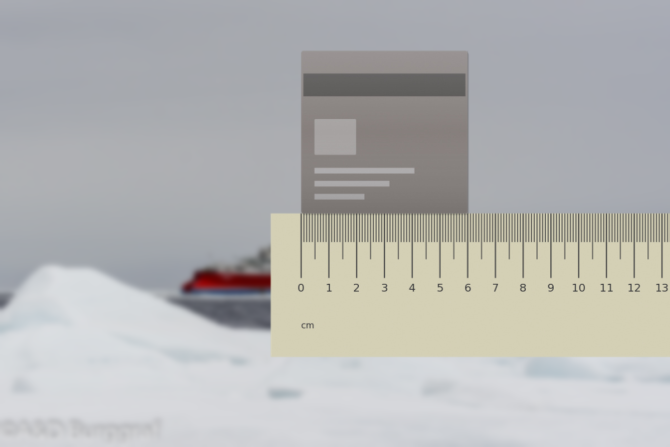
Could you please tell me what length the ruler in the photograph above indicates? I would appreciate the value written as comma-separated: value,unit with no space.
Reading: 6,cm
